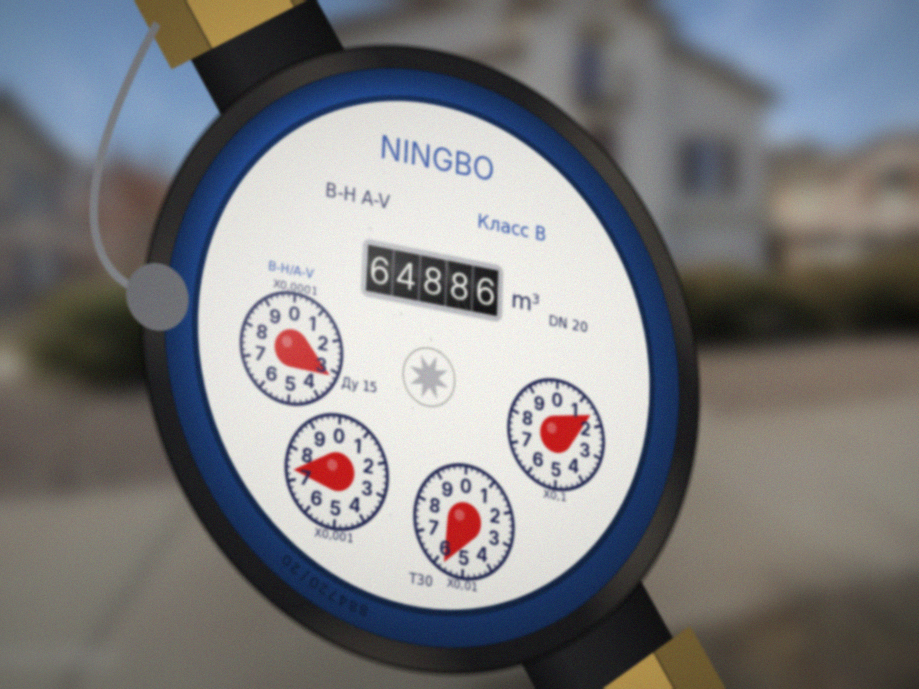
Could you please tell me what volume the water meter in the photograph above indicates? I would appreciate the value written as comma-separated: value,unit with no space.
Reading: 64886.1573,m³
